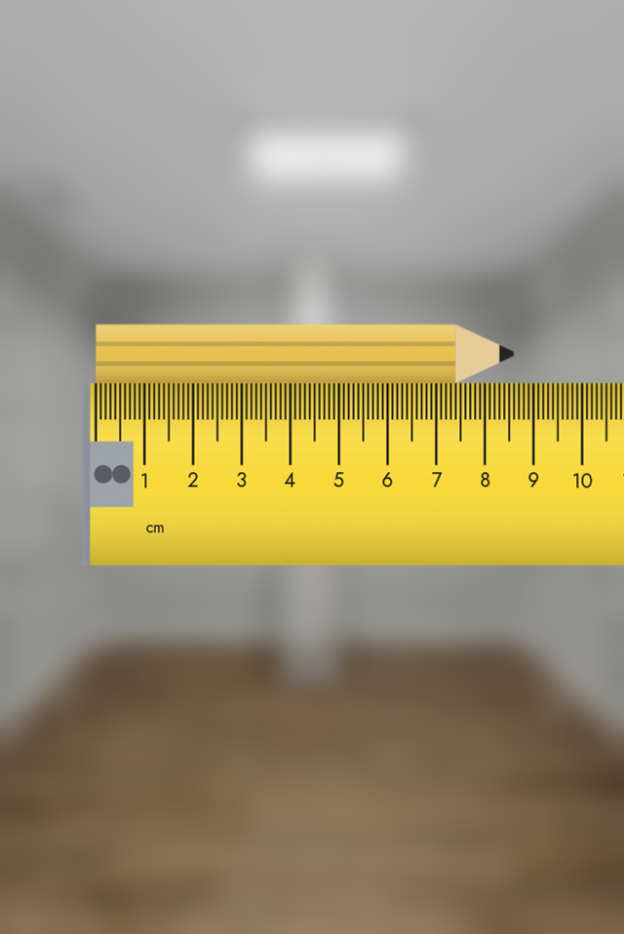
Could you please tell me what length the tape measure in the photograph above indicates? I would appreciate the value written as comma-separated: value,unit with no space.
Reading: 8.6,cm
